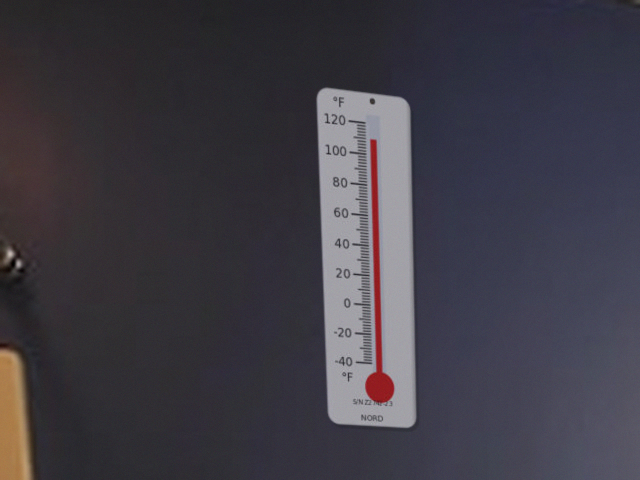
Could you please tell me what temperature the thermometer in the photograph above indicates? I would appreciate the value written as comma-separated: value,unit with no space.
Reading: 110,°F
